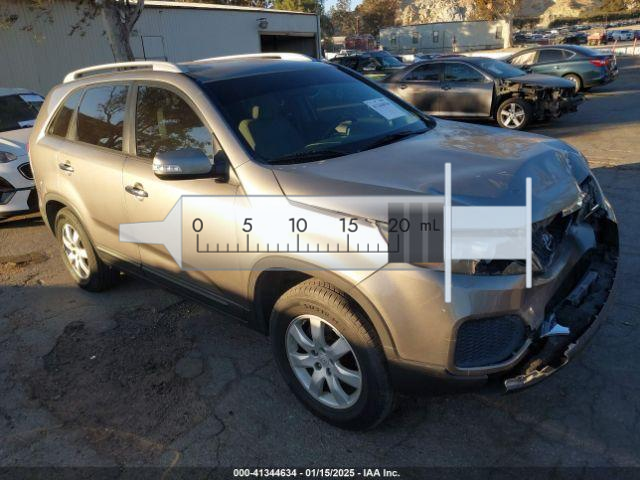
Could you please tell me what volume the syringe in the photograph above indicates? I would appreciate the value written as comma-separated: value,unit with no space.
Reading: 19,mL
